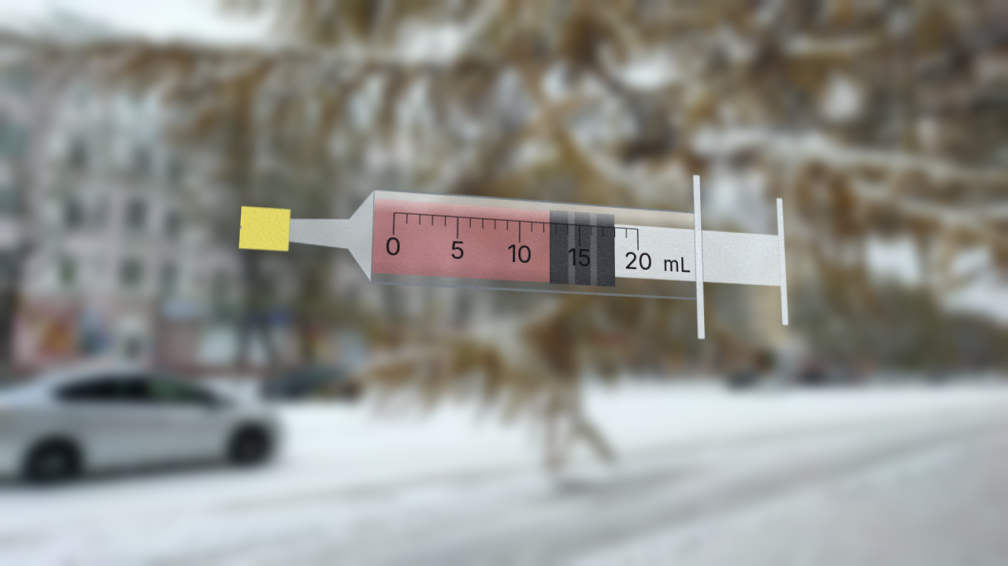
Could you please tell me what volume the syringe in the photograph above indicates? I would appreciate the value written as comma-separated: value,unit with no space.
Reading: 12.5,mL
